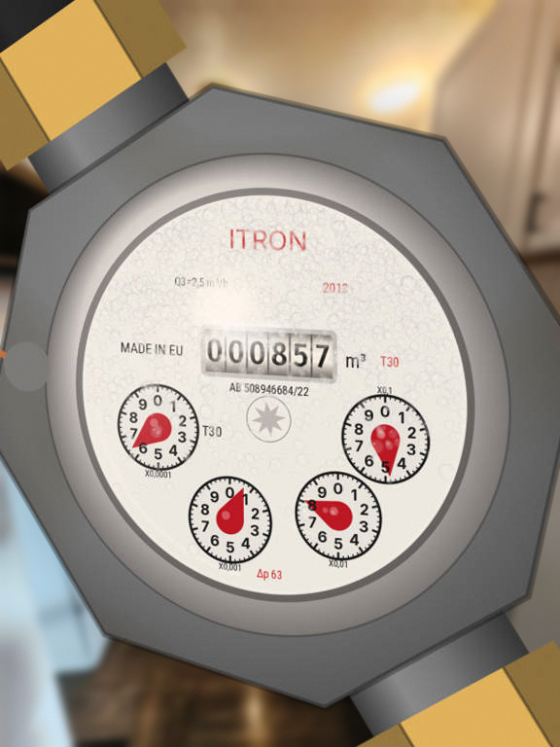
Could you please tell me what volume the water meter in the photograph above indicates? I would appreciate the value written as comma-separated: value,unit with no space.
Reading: 857.4806,m³
